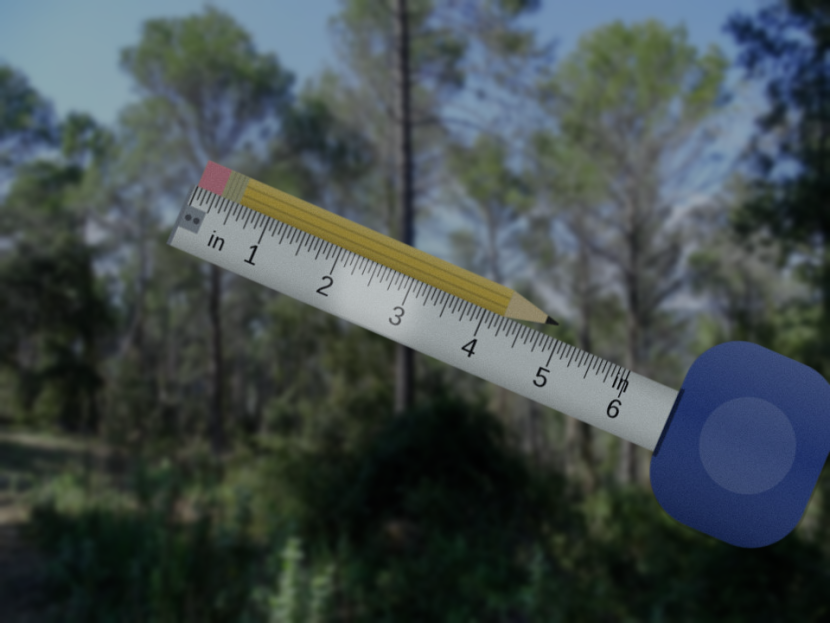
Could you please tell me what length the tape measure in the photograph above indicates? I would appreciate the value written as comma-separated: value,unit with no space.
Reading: 4.9375,in
